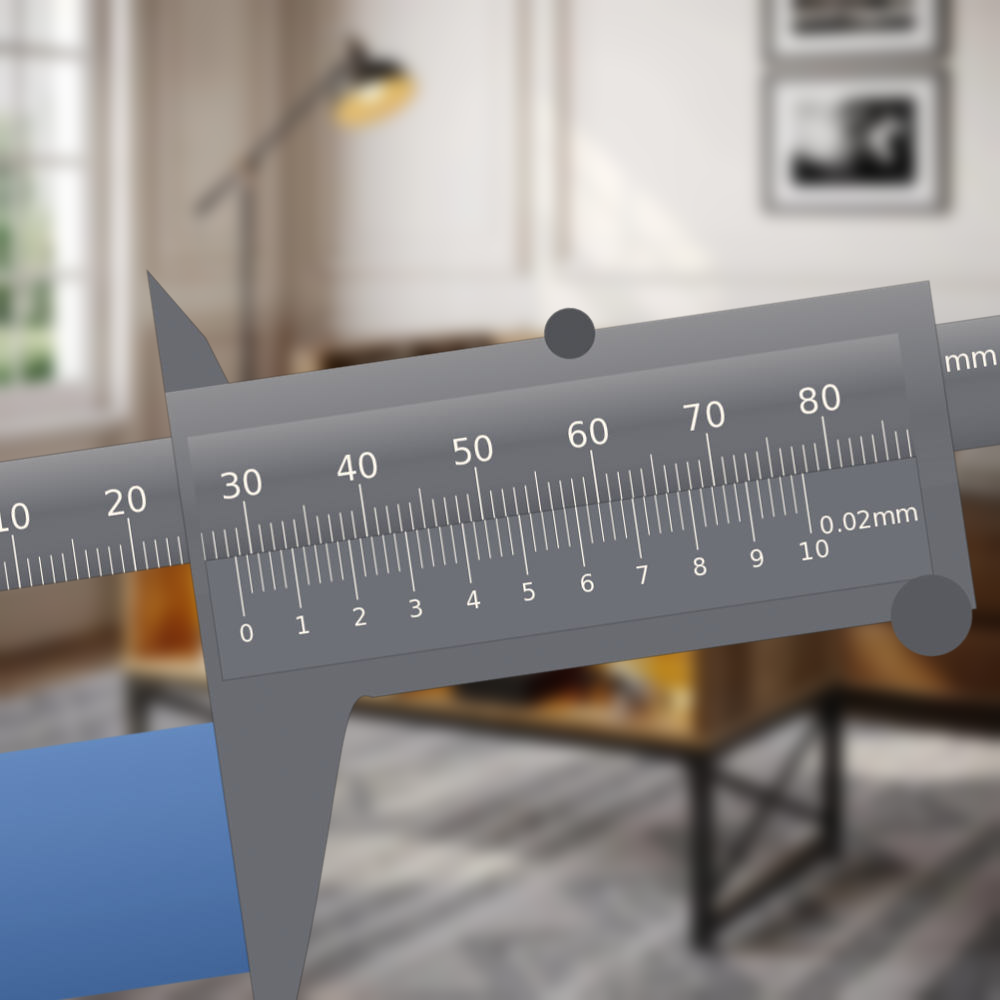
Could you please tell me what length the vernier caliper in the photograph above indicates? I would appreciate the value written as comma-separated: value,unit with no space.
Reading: 28.6,mm
